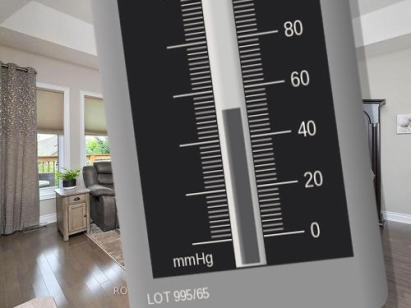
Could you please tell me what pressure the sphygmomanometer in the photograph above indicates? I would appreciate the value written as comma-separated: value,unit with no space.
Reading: 52,mmHg
